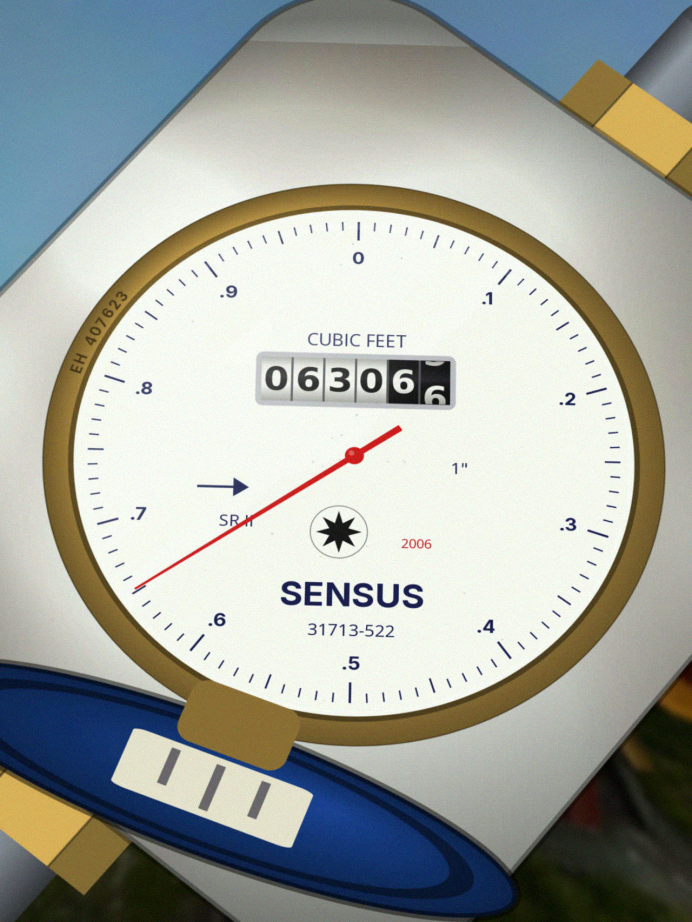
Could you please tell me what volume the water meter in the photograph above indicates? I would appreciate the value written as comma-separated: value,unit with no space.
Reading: 63065.65,ft³
